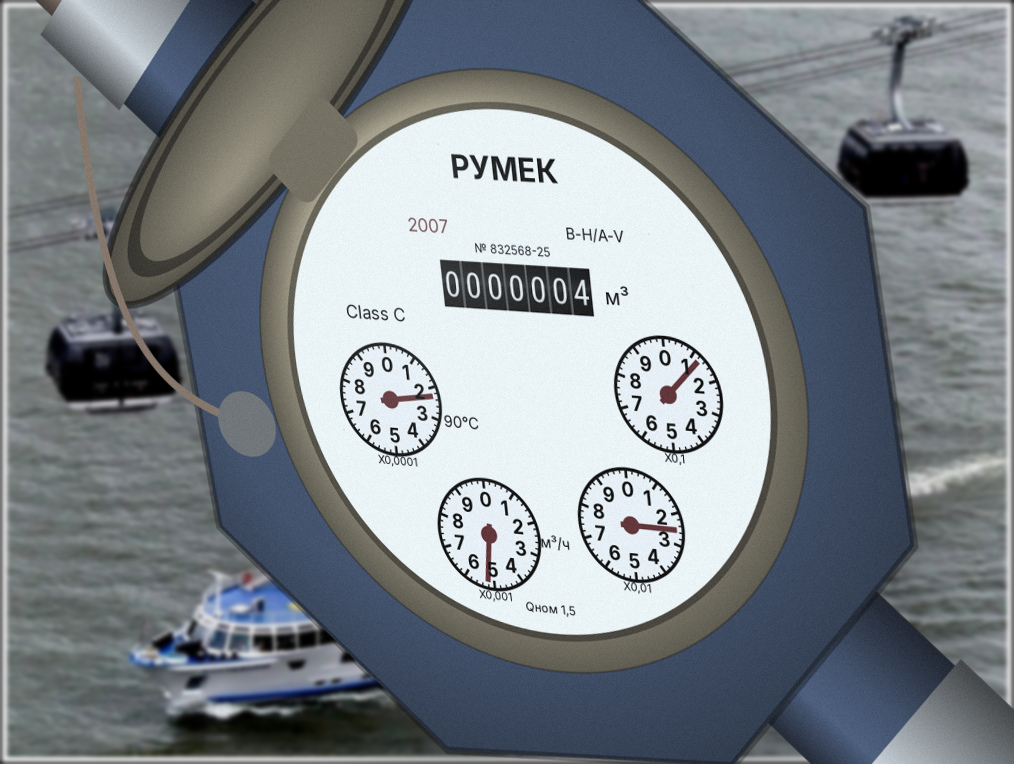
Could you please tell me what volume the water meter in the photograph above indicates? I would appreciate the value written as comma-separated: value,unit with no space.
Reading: 4.1252,m³
